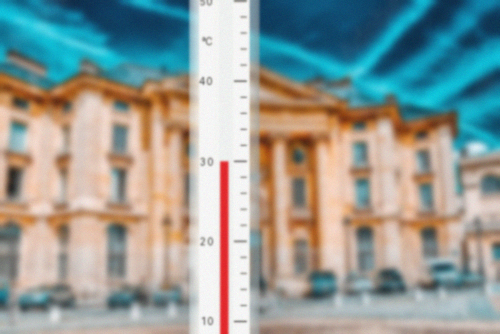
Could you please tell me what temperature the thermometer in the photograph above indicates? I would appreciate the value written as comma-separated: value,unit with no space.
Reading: 30,°C
